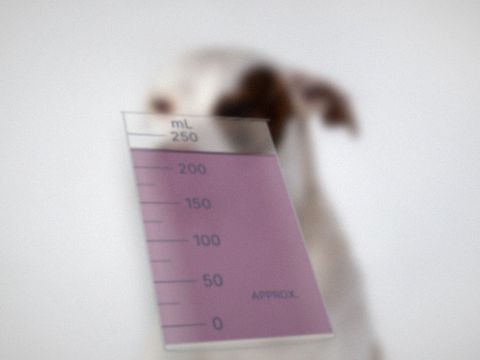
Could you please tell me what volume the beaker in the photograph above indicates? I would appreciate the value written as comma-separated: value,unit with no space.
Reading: 225,mL
